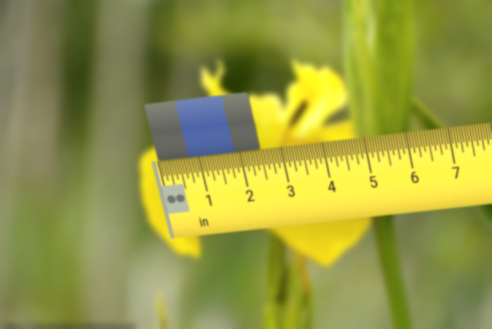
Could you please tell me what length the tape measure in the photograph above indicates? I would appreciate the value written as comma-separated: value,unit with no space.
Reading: 2.5,in
